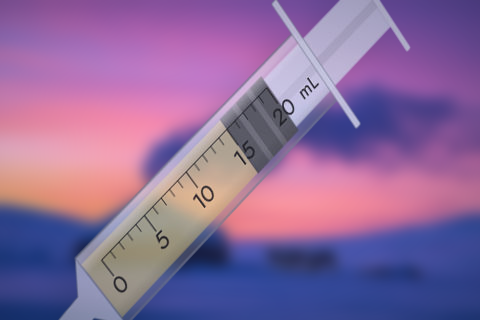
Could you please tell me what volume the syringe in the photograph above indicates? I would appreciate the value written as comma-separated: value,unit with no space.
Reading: 15,mL
